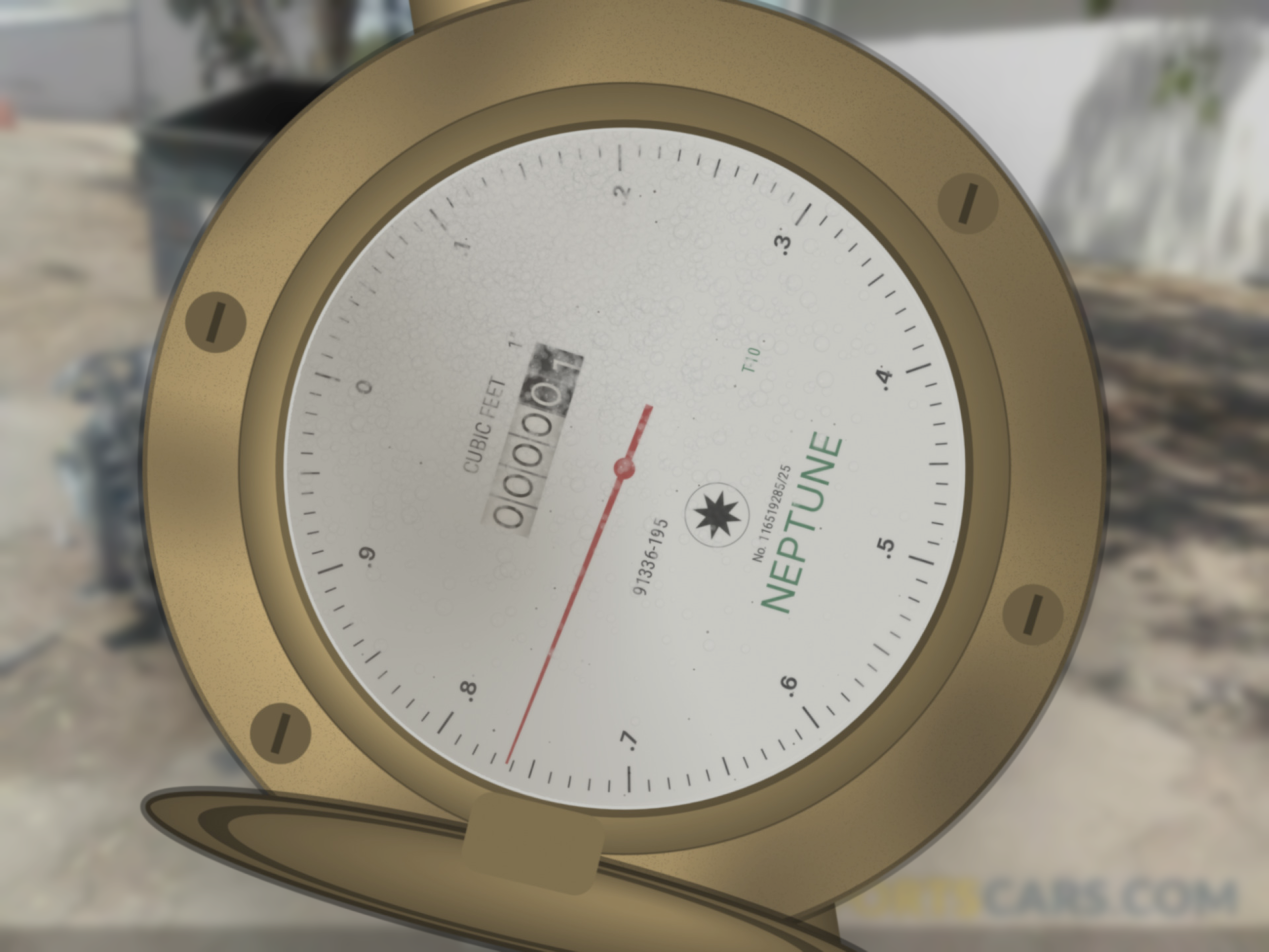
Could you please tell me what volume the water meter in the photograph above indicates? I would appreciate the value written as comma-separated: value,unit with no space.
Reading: 0.76,ft³
